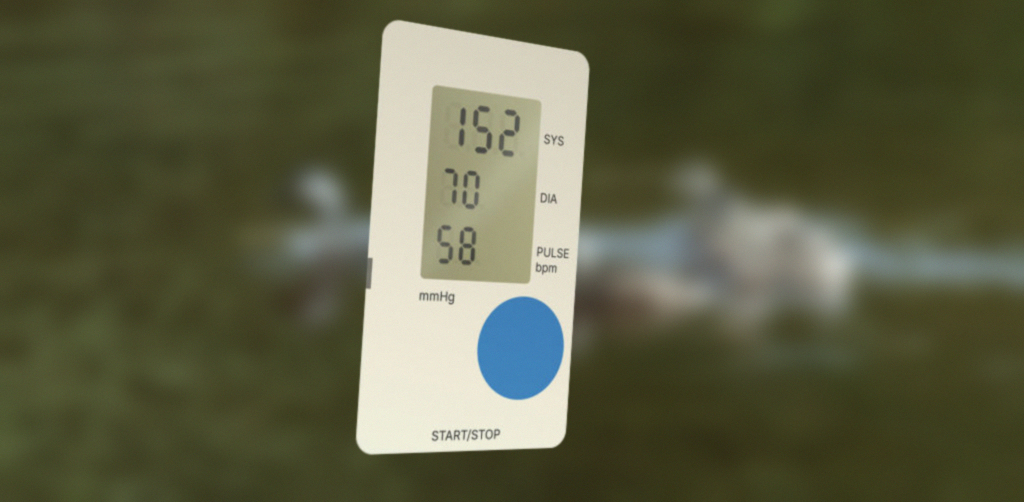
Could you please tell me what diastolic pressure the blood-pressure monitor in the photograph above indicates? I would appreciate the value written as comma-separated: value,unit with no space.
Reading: 70,mmHg
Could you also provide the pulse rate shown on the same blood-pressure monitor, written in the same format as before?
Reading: 58,bpm
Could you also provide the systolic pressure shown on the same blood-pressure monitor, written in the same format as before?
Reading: 152,mmHg
